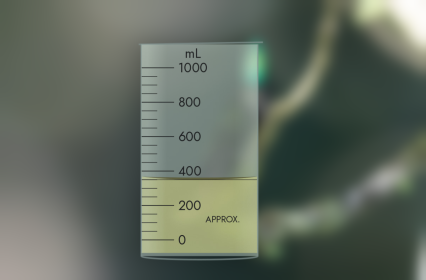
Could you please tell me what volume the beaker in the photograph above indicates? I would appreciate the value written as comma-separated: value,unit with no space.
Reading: 350,mL
